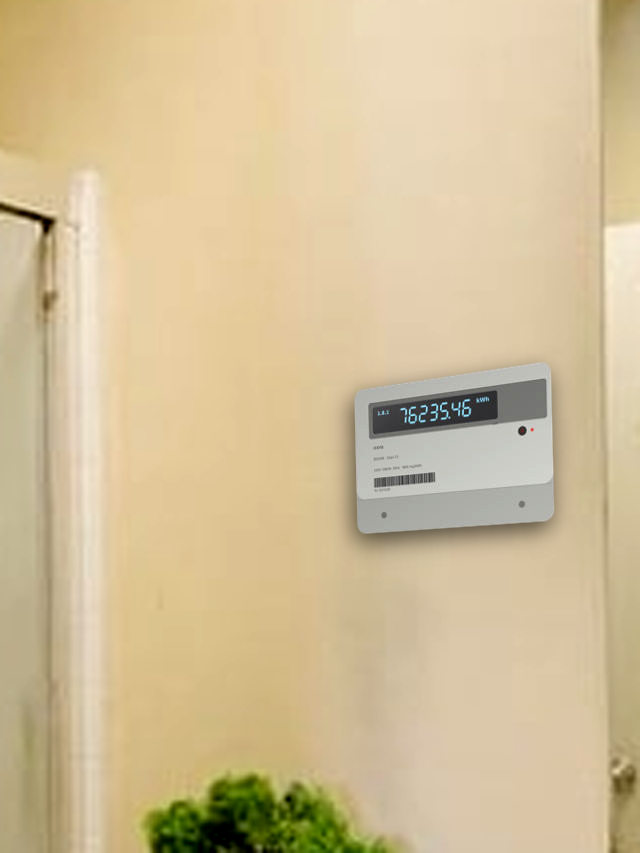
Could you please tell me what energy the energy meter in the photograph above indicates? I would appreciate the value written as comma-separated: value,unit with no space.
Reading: 76235.46,kWh
